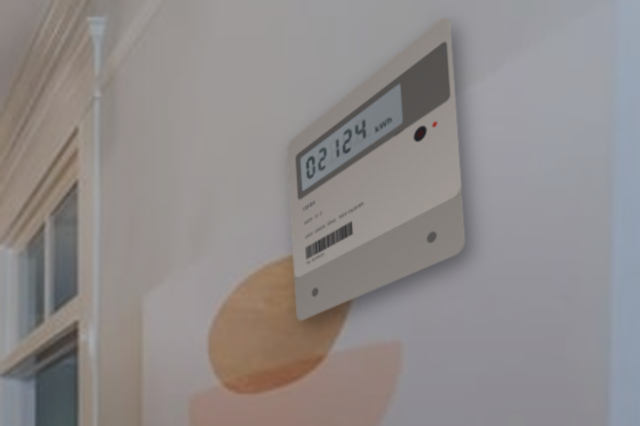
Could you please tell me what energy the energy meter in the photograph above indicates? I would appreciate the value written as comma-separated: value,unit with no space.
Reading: 2124,kWh
